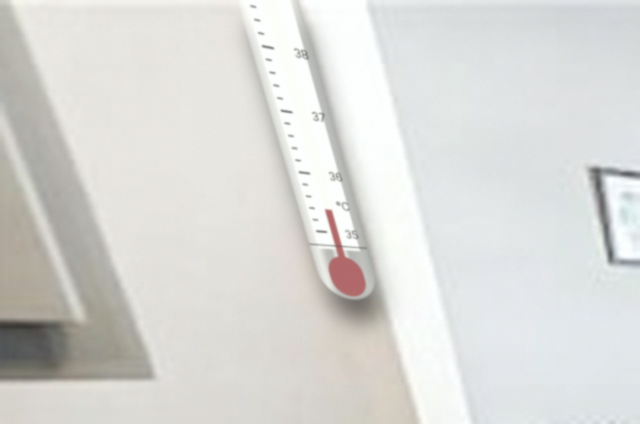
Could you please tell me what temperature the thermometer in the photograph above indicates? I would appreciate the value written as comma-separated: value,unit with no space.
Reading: 35.4,°C
